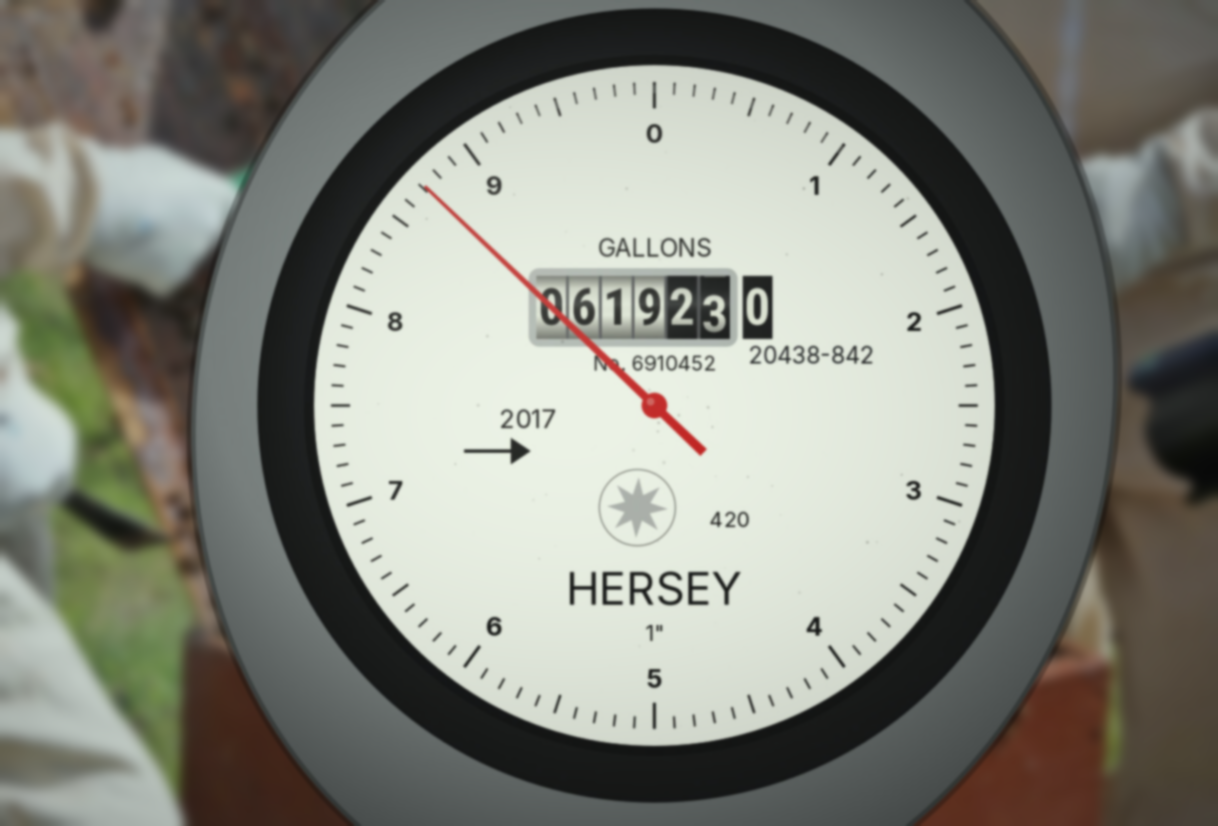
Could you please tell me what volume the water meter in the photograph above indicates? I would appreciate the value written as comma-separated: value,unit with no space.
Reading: 619228.7,gal
